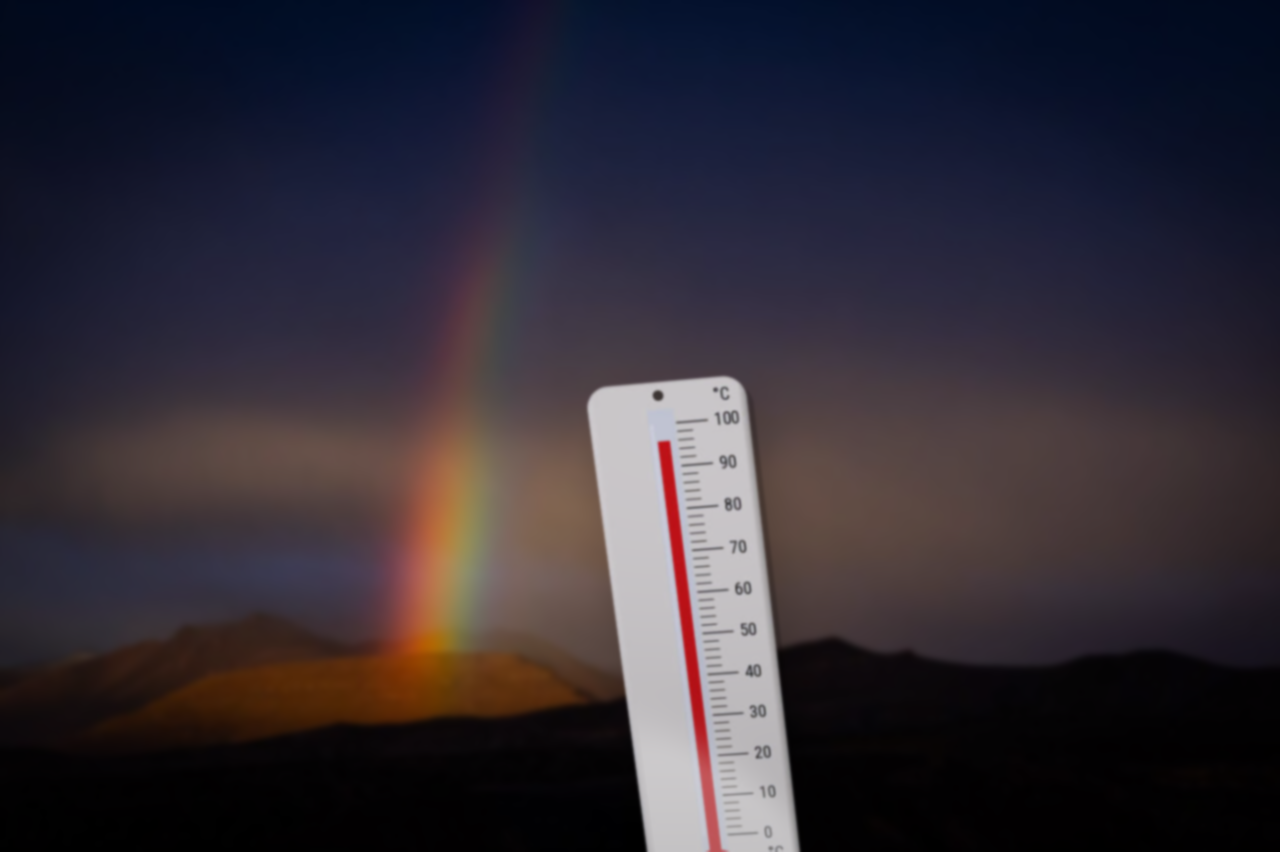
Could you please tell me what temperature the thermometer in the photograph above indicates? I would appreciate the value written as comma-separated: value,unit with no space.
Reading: 96,°C
